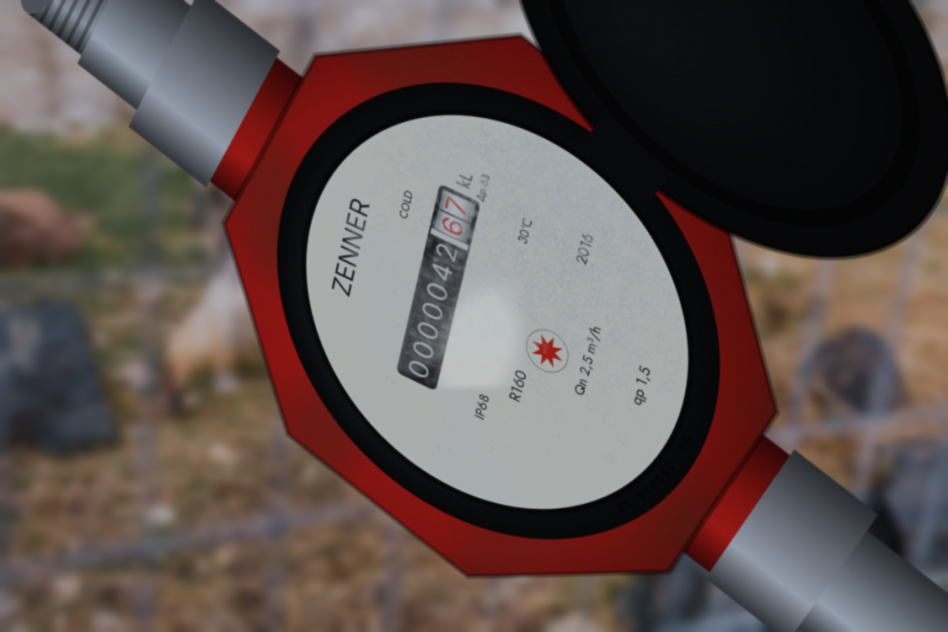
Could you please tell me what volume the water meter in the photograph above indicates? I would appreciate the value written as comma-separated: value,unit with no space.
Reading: 42.67,kL
